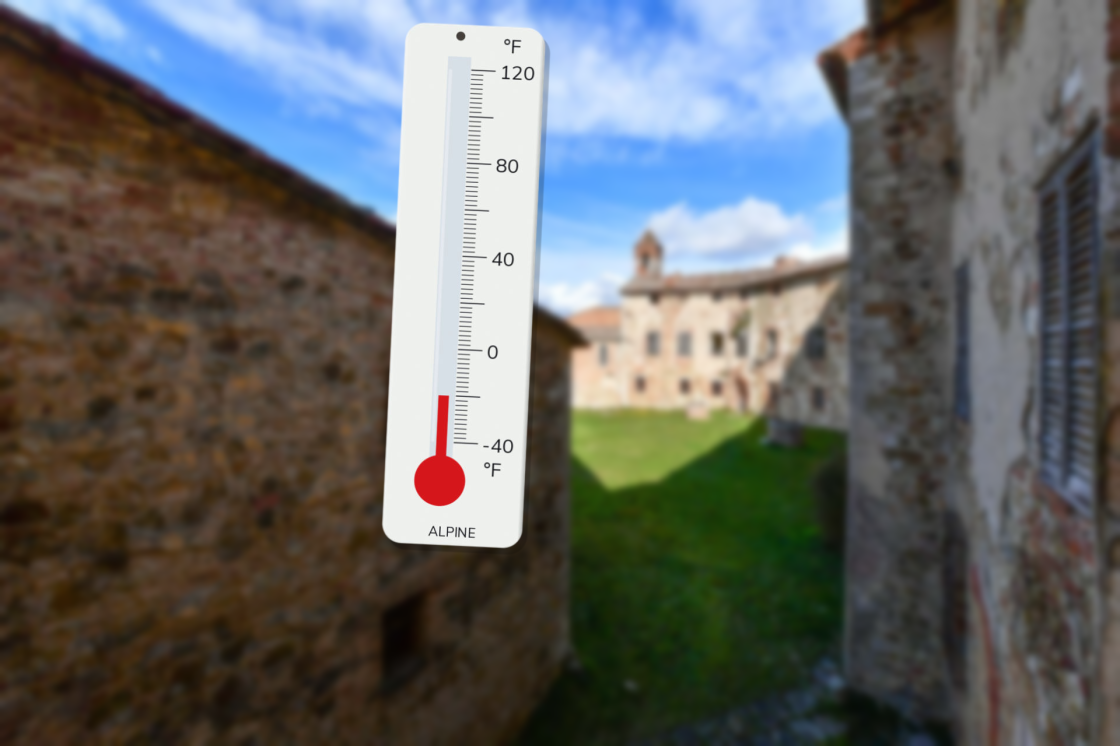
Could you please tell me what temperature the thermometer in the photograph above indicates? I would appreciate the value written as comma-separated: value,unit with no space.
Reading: -20,°F
